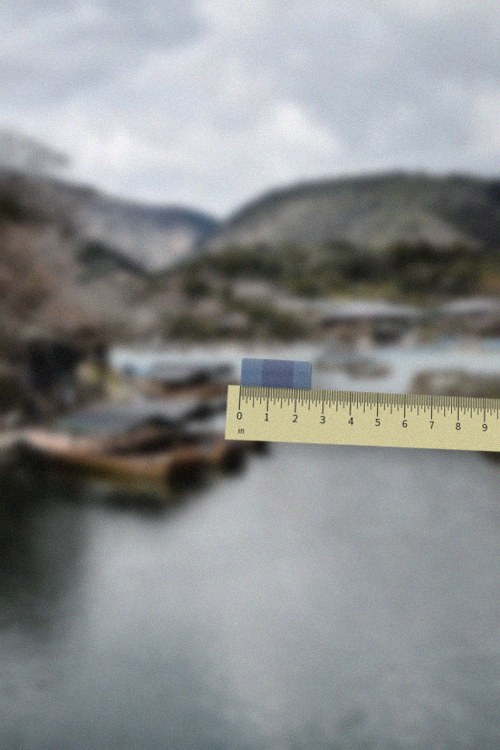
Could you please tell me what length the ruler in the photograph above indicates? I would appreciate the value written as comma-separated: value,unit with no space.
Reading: 2.5,in
